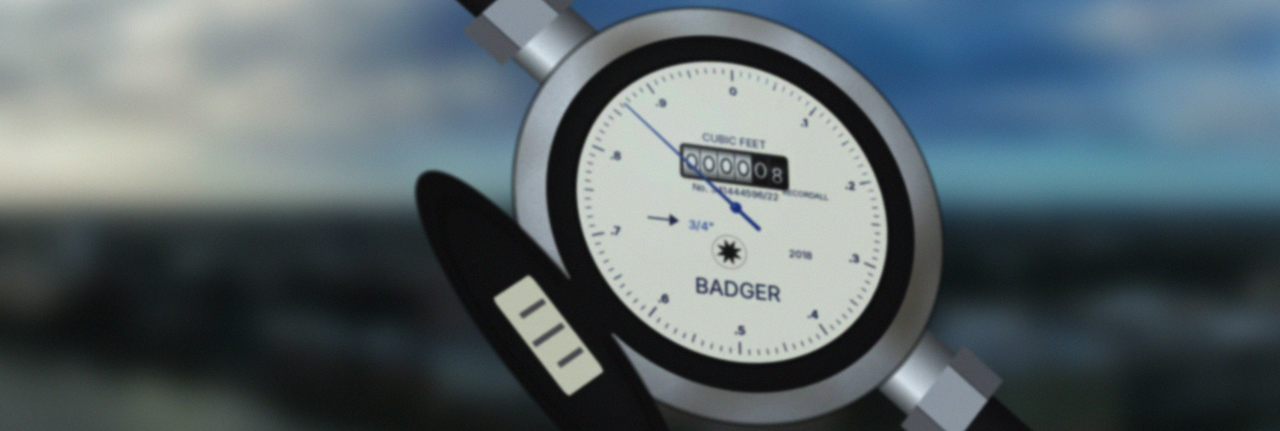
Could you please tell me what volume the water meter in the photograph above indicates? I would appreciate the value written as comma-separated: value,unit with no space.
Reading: 7.86,ft³
